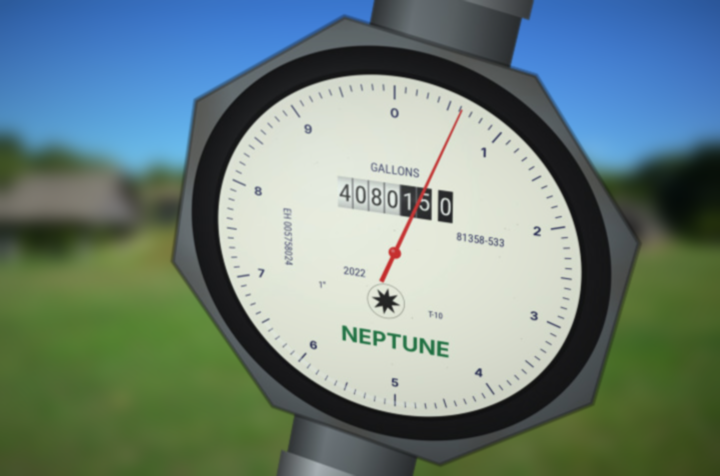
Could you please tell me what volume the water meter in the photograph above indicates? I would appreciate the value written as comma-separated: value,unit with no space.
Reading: 4080150.6,gal
